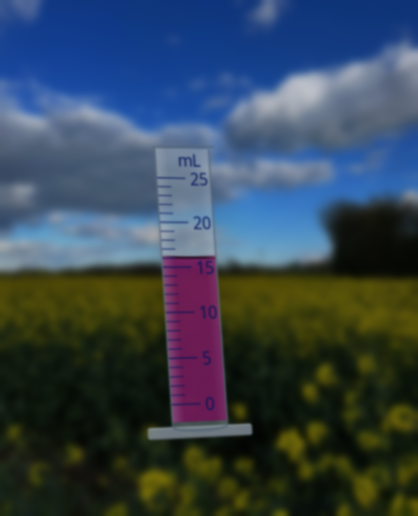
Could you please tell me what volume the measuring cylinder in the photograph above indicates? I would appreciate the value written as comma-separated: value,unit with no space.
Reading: 16,mL
